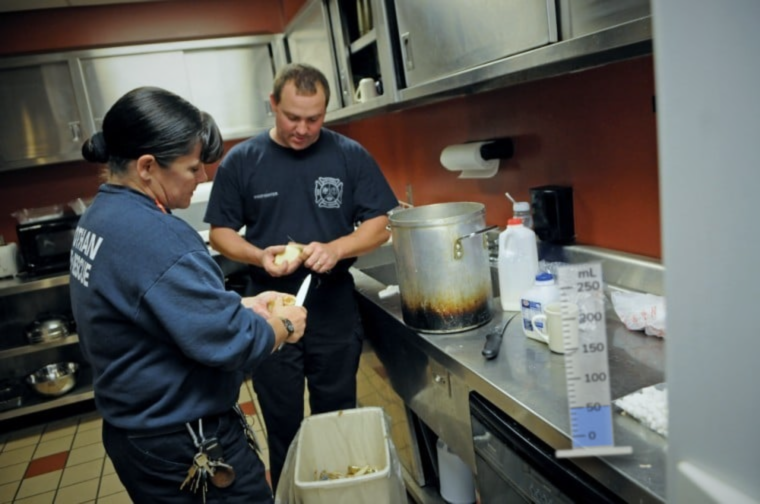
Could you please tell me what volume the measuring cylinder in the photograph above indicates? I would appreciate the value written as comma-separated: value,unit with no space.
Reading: 50,mL
